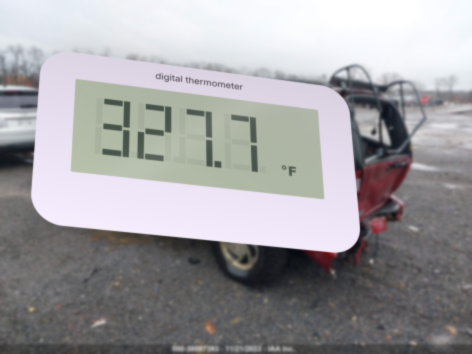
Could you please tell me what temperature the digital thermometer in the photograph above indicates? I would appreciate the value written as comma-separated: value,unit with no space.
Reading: 327.7,°F
